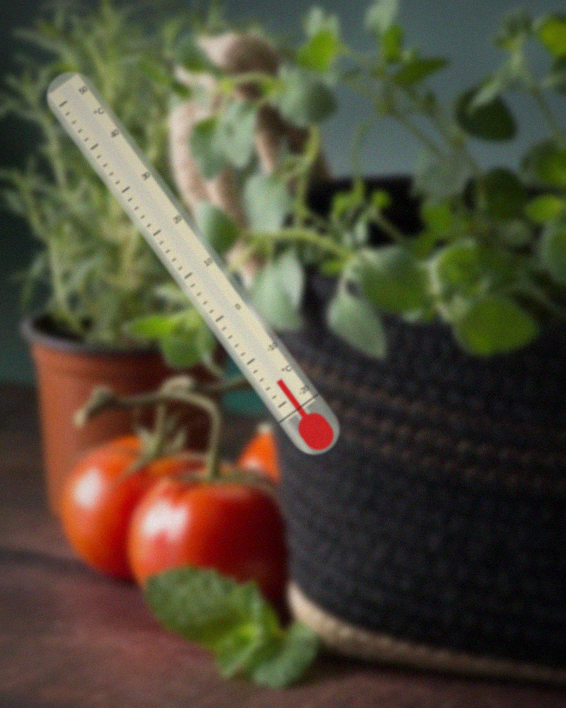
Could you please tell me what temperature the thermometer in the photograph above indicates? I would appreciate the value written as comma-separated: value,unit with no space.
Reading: -16,°C
